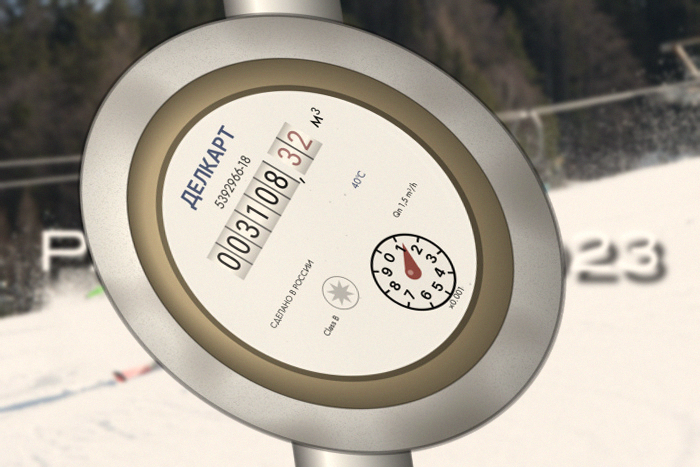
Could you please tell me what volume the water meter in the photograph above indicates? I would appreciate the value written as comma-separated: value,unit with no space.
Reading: 3108.321,m³
